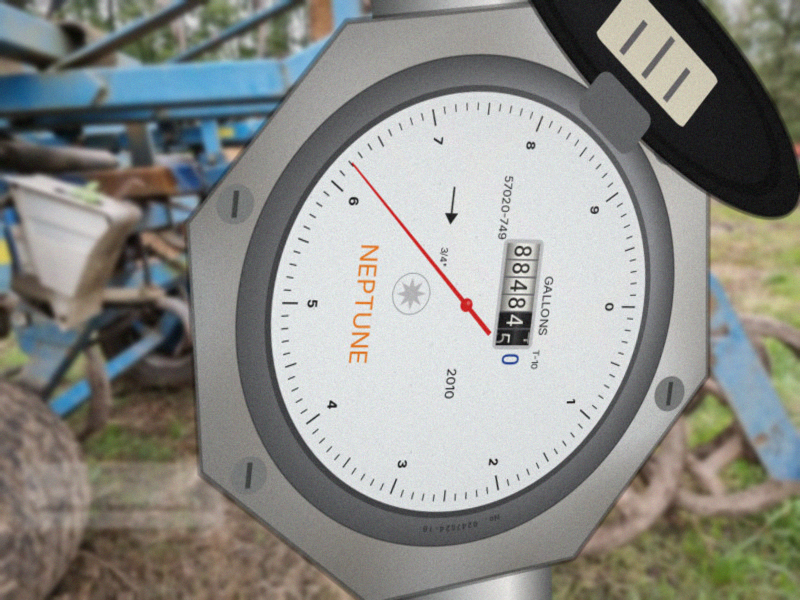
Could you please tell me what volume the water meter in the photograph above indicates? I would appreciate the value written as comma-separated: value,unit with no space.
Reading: 8848446.2,gal
